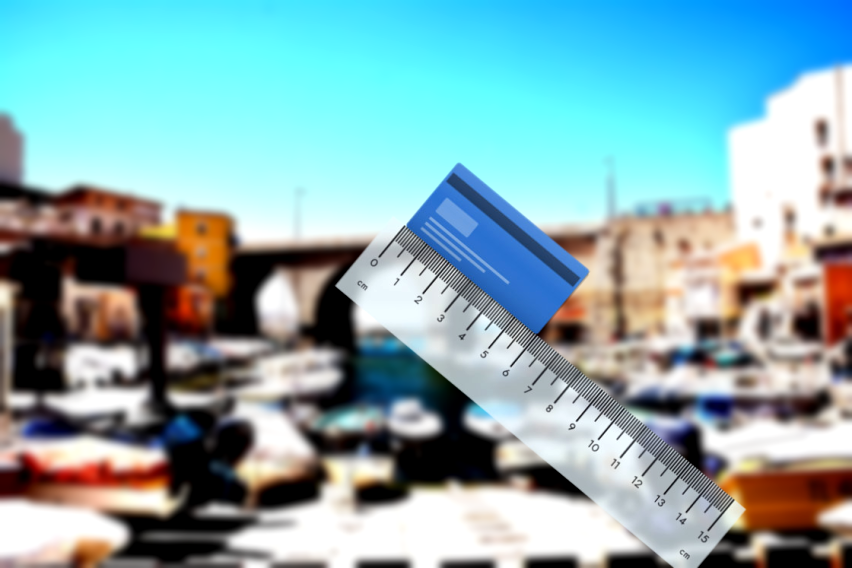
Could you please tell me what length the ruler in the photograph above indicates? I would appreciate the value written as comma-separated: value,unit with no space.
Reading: 6,cm
